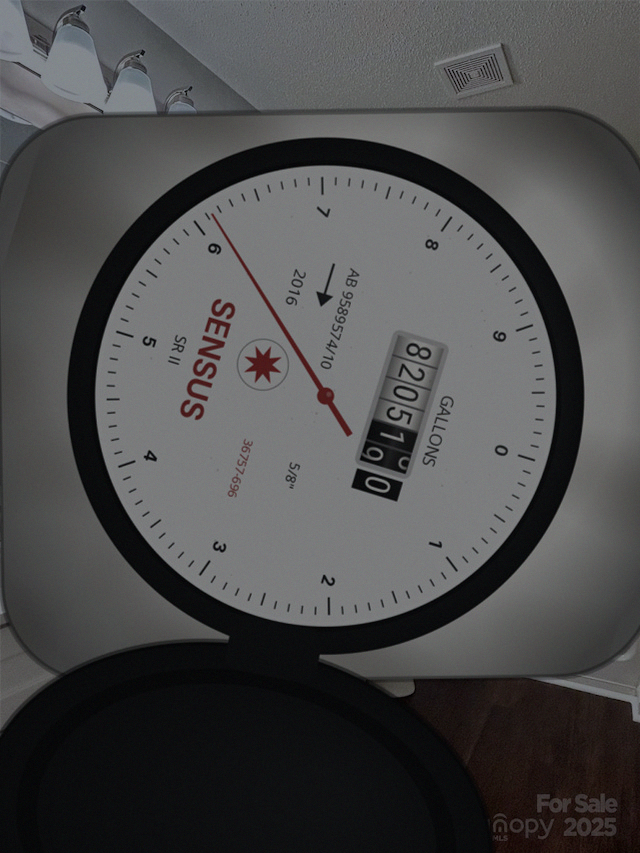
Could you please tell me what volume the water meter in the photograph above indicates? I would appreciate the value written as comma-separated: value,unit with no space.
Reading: 8205186.1,gal
